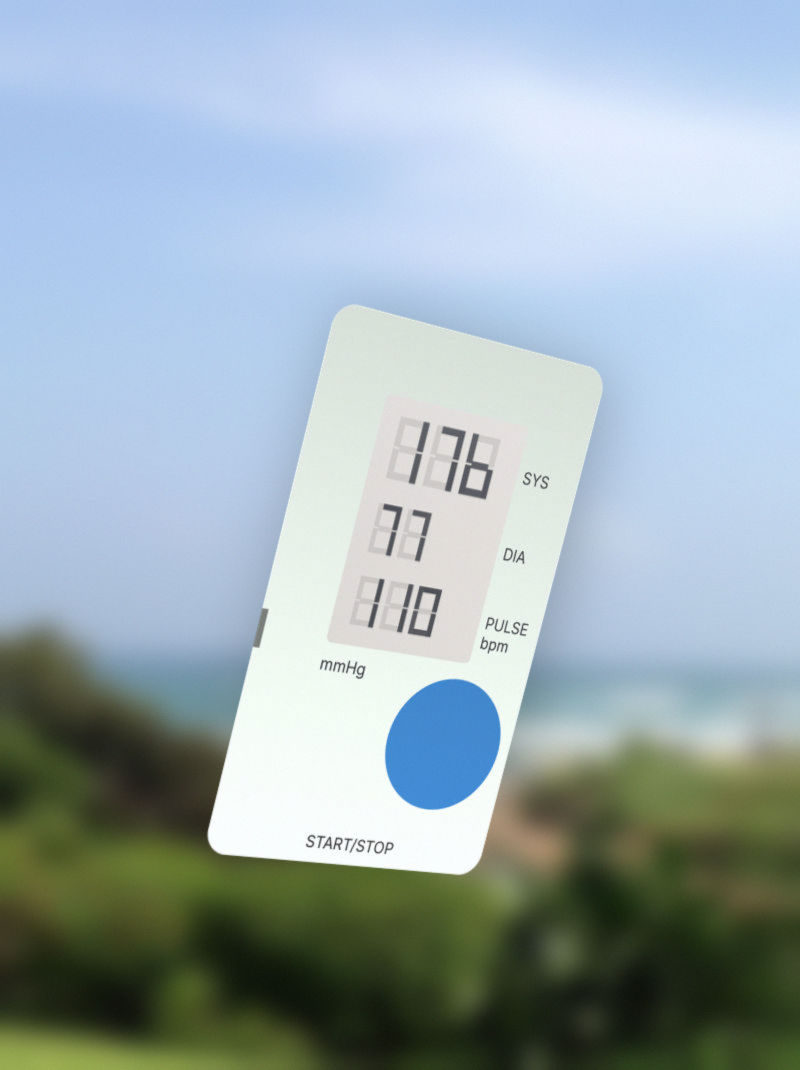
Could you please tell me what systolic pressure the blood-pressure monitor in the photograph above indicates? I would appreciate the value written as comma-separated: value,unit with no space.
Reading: 176,mmHg
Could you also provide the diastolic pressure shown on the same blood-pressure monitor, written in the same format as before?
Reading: 77,mmHg
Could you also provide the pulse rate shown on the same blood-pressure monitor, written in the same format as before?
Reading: 110,bpm
